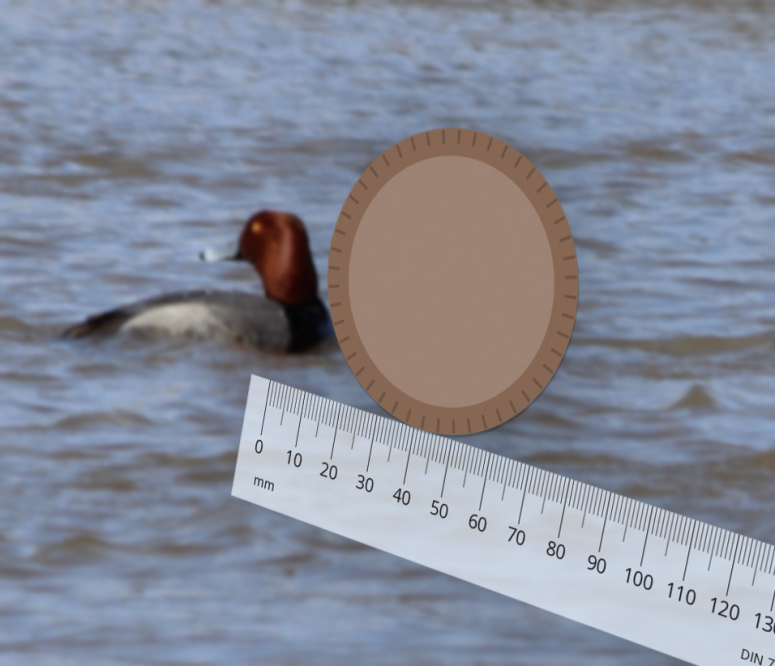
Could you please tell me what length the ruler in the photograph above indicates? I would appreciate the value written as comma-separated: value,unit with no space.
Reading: 64,mm
